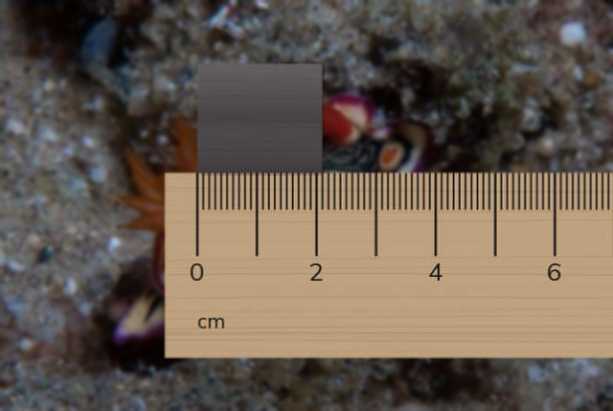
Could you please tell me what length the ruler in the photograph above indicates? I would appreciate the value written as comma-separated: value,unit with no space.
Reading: 2.1,cm
